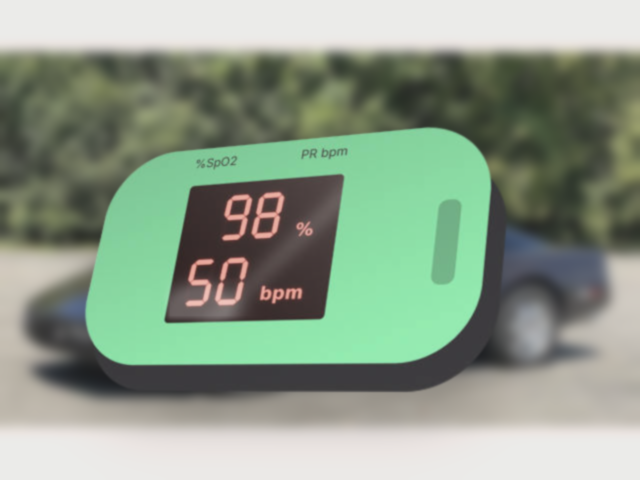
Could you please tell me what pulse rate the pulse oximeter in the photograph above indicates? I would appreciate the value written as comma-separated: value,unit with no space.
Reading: 50,bpm
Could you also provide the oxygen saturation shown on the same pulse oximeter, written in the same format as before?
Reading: 98,%
